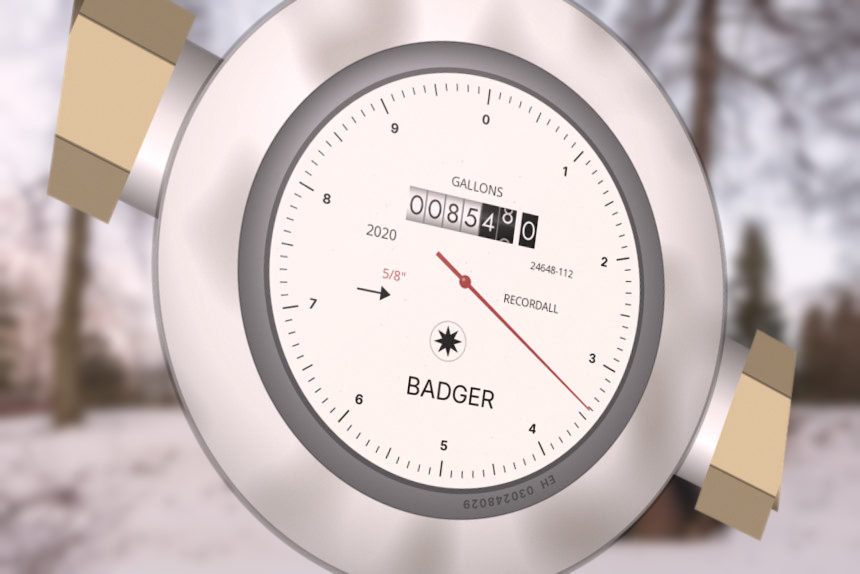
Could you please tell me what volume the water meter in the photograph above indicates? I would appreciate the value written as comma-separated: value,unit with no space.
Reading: 85483.4,gal
